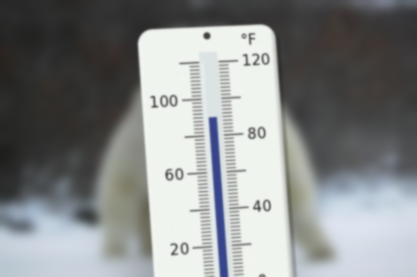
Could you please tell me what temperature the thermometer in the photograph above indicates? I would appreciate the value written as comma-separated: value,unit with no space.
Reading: 90,°F
